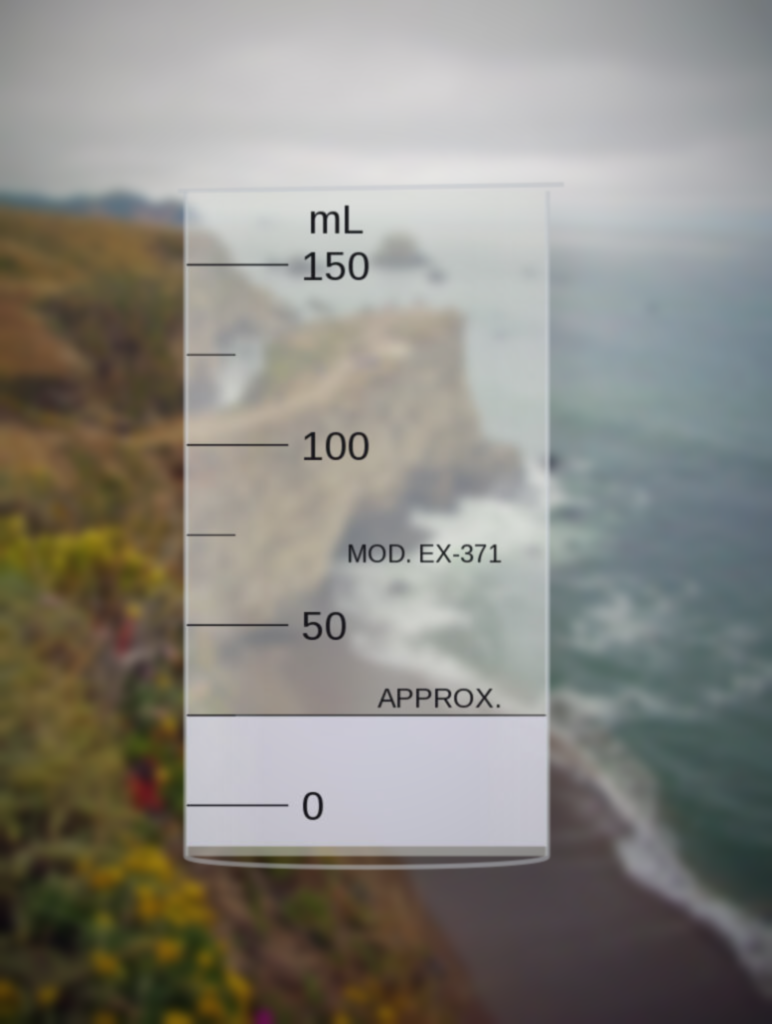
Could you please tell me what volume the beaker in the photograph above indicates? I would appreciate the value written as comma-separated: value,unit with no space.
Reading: 25,mL
